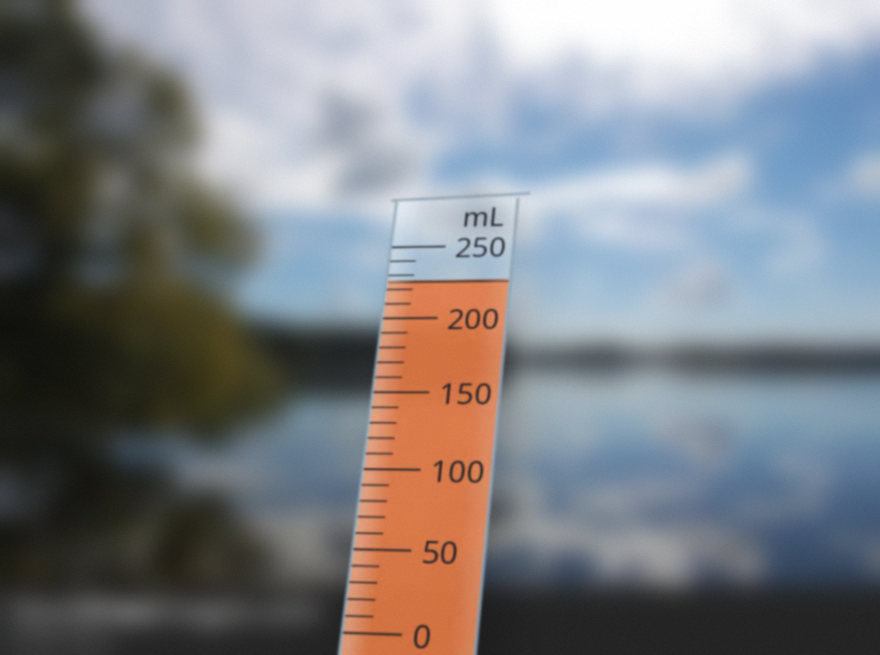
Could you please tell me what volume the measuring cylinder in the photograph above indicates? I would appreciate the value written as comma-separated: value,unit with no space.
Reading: 225,mL
